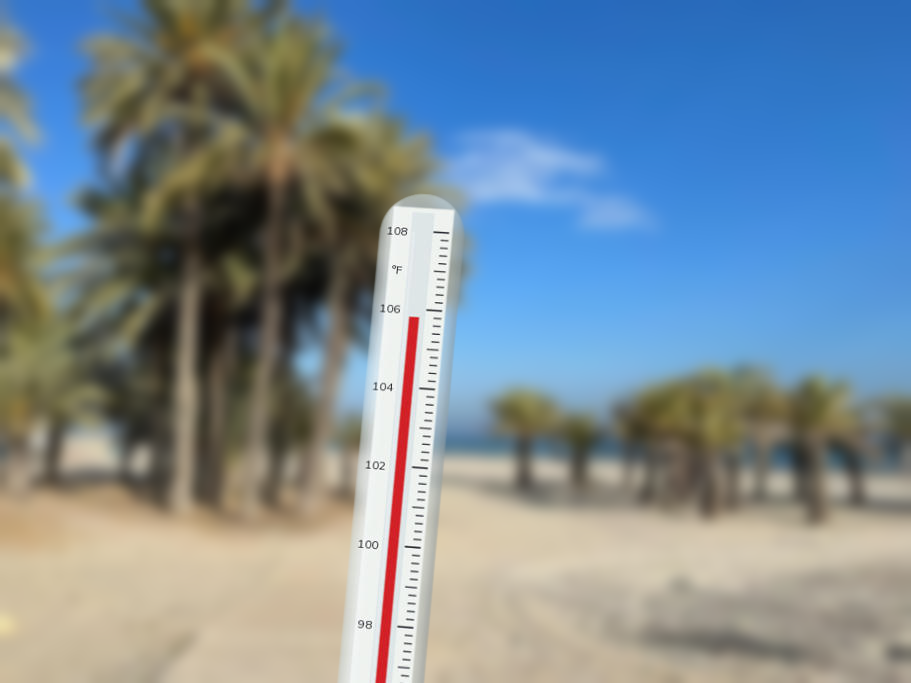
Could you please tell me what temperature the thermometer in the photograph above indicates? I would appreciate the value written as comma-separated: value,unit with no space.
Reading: 105.8,°F
